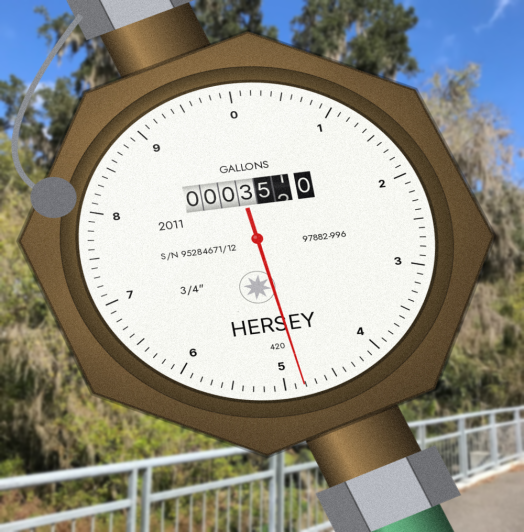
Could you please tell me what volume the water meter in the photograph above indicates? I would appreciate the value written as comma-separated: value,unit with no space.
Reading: 3514.8,gal
